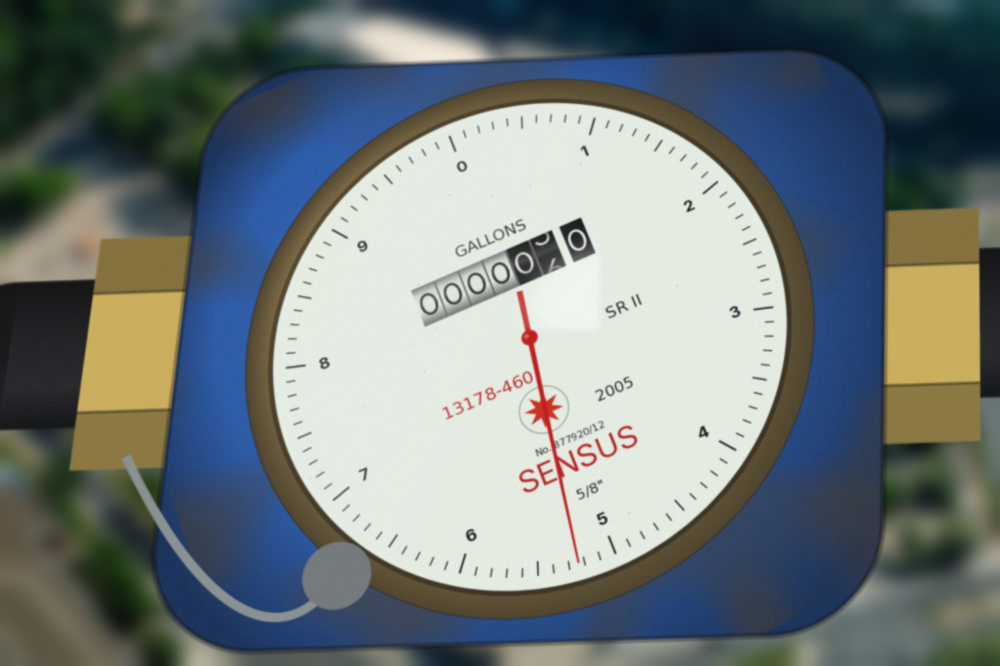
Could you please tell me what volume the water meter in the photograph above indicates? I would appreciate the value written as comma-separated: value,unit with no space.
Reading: 55.2,gal
